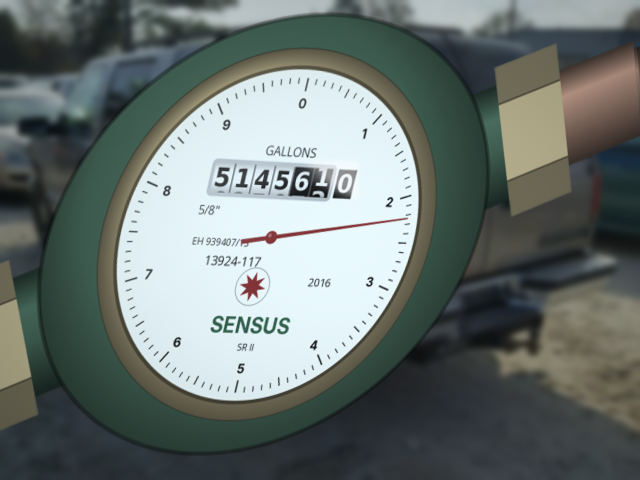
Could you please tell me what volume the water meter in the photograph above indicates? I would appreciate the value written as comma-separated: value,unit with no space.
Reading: 5145612.2,gal
